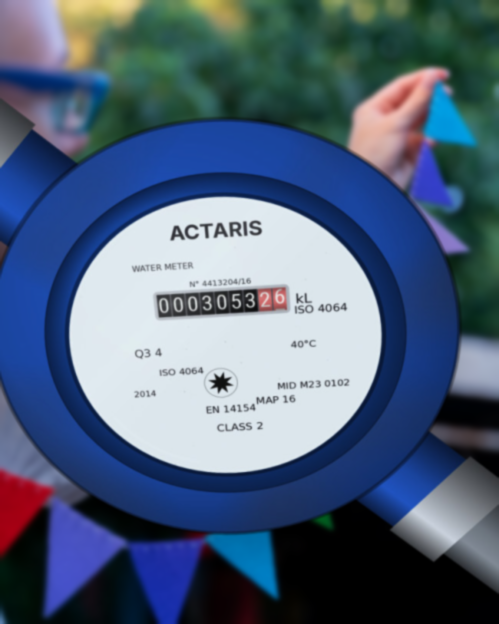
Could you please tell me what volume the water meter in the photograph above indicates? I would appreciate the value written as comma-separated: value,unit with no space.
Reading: 3053.26,kL
